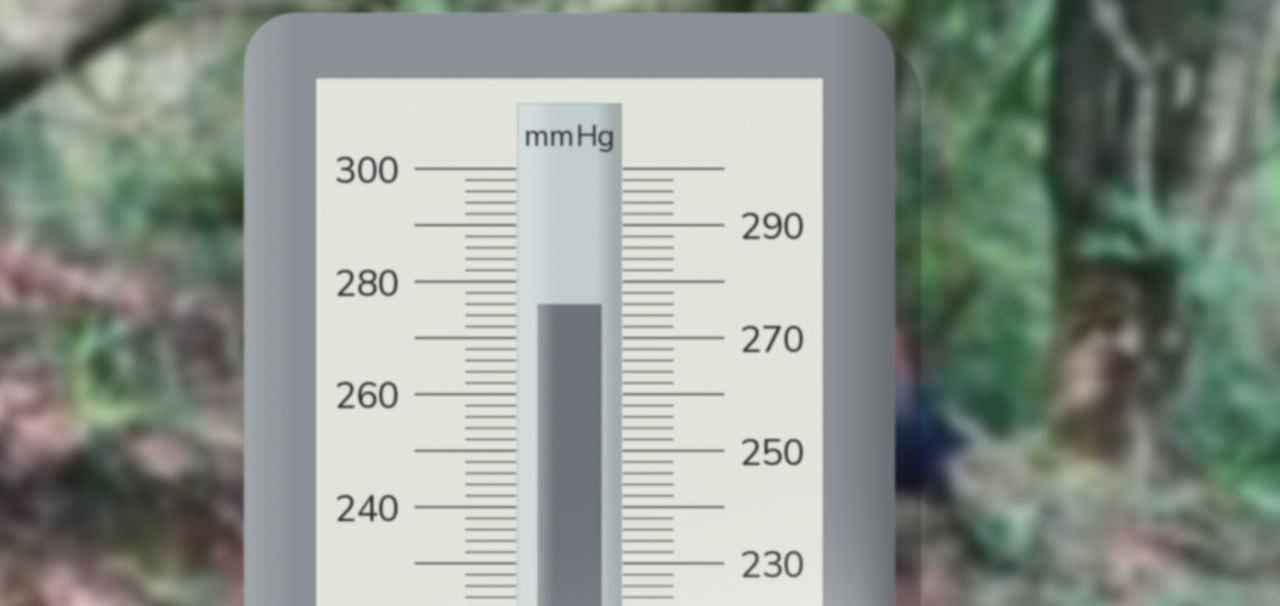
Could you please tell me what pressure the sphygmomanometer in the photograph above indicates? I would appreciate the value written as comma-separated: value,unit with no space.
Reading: 276,mmHg
